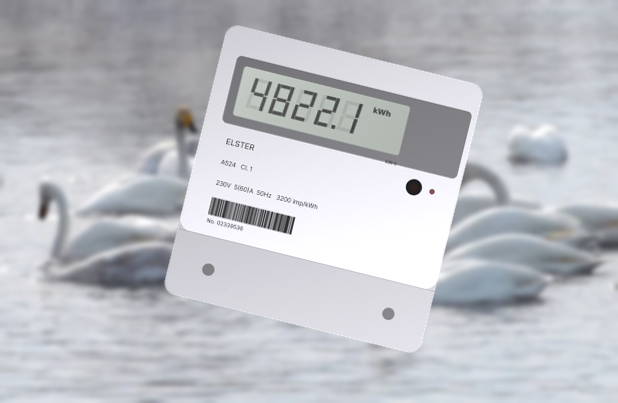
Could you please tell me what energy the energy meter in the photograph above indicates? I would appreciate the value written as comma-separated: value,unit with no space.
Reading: 4822.1,kWh
